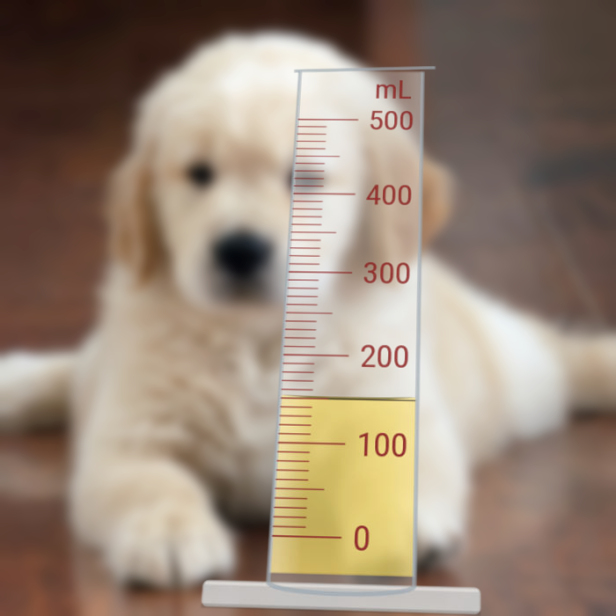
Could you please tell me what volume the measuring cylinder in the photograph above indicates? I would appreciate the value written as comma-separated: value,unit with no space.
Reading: 150,mL
